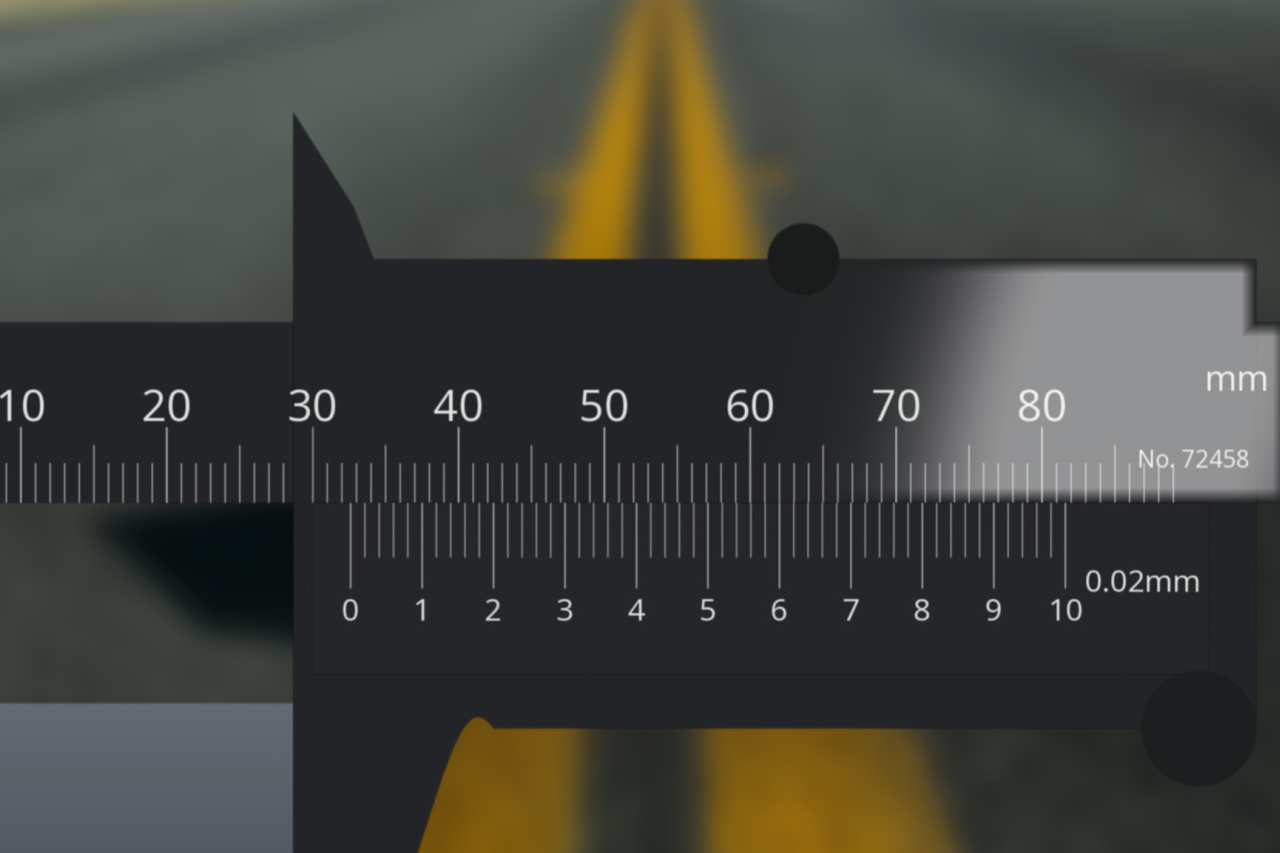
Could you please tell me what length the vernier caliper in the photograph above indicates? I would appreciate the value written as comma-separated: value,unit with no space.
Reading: 32.6,mm
